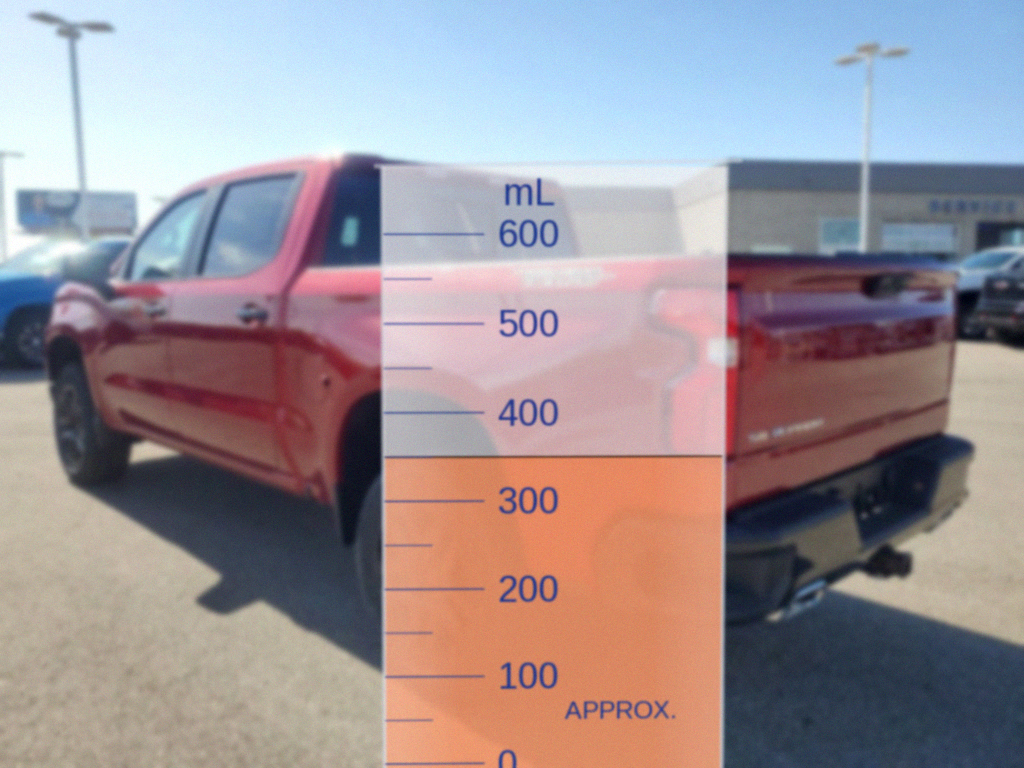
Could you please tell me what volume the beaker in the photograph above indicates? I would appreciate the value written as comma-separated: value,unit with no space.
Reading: 350,mL
